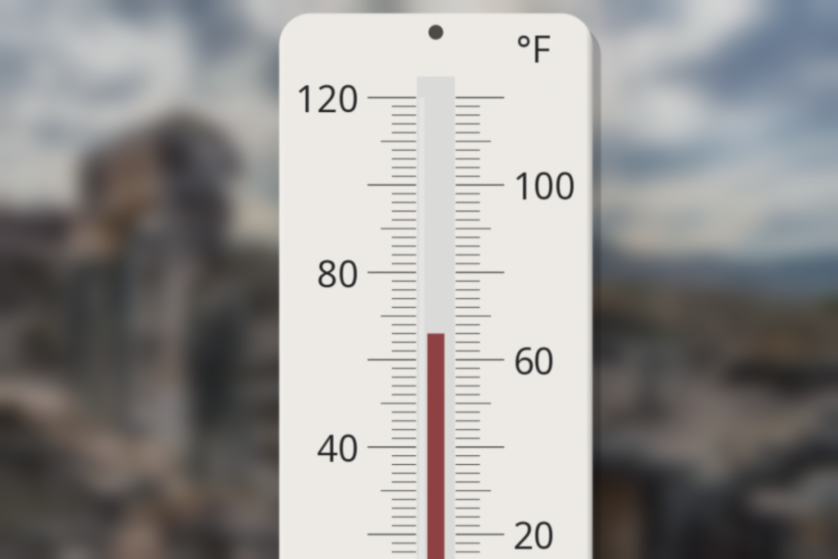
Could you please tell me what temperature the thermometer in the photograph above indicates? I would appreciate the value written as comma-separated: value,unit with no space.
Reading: 66,°F
